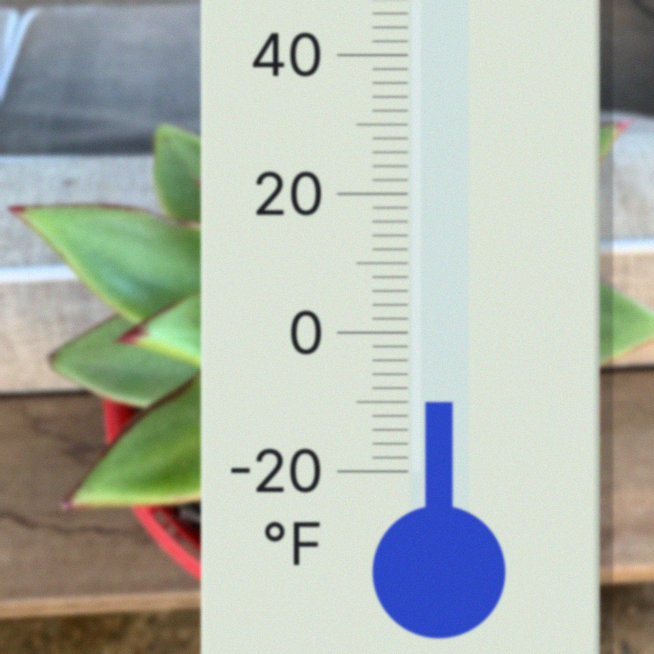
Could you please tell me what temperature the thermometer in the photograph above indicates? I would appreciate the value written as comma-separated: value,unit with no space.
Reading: -10,°F
